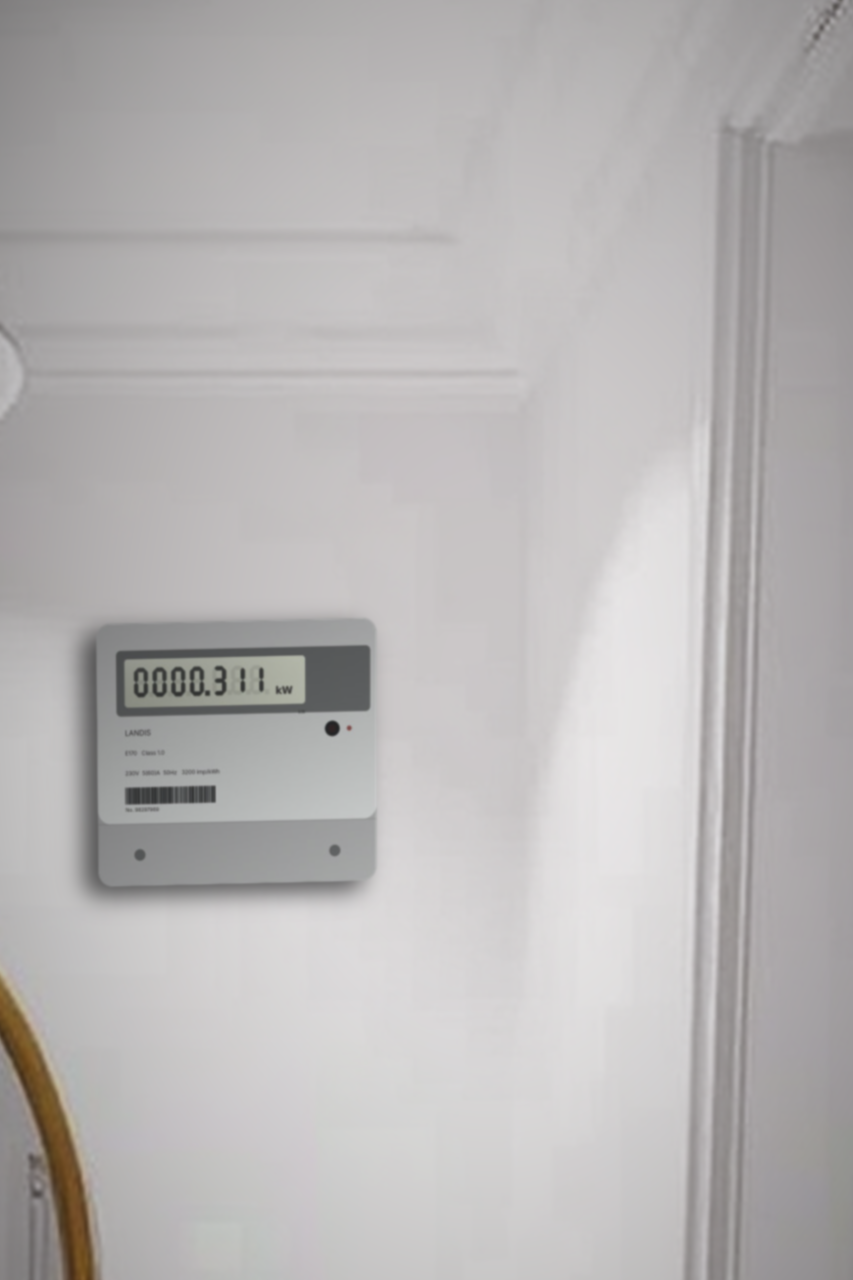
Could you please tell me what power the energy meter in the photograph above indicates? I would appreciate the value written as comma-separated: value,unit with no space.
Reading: 0.311,kW
